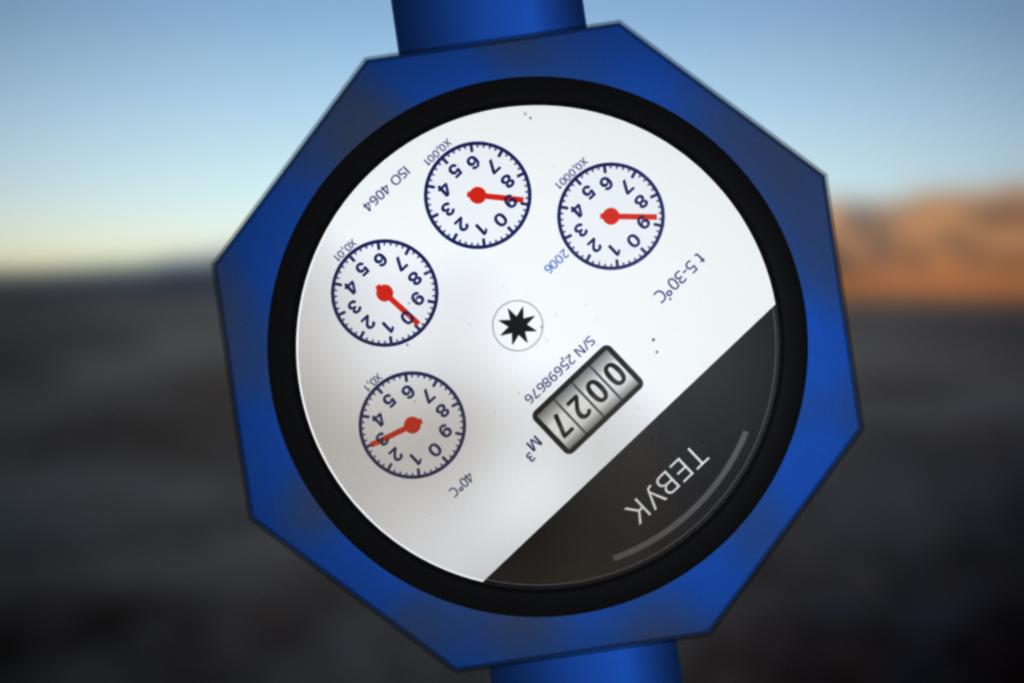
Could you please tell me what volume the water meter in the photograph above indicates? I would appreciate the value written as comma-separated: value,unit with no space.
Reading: 27.2988,m³
